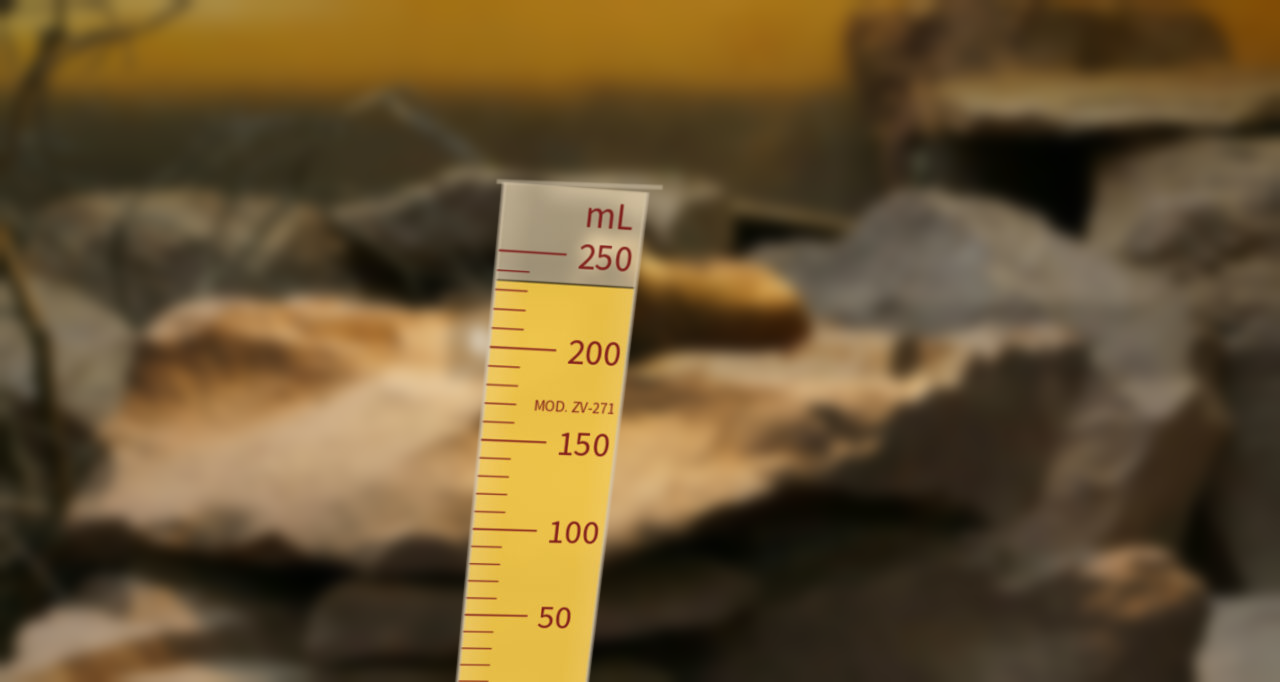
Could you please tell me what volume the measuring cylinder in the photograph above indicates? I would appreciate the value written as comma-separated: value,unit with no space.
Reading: 235,mL
